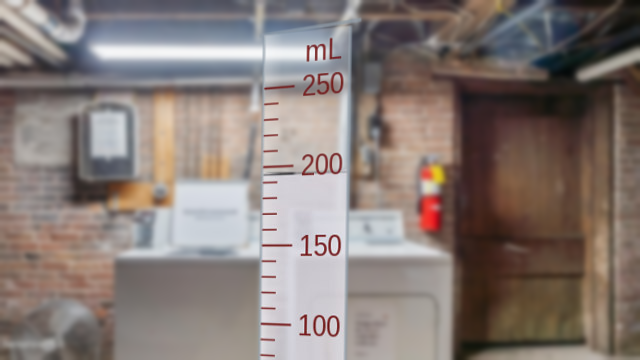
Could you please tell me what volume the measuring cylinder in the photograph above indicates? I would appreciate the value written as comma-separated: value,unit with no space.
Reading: 195,mL
